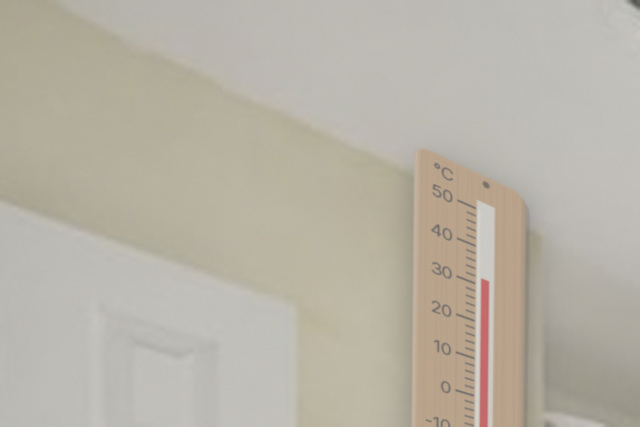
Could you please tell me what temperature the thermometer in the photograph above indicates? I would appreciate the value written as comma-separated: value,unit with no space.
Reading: 32,°C
